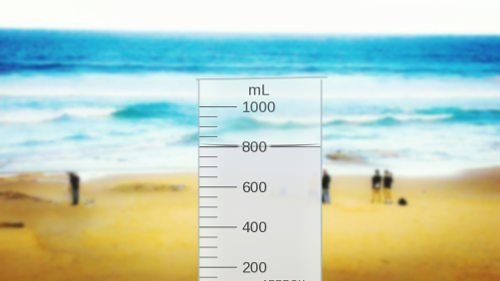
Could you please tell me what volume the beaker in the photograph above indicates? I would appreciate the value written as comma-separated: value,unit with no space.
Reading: 800,mL
